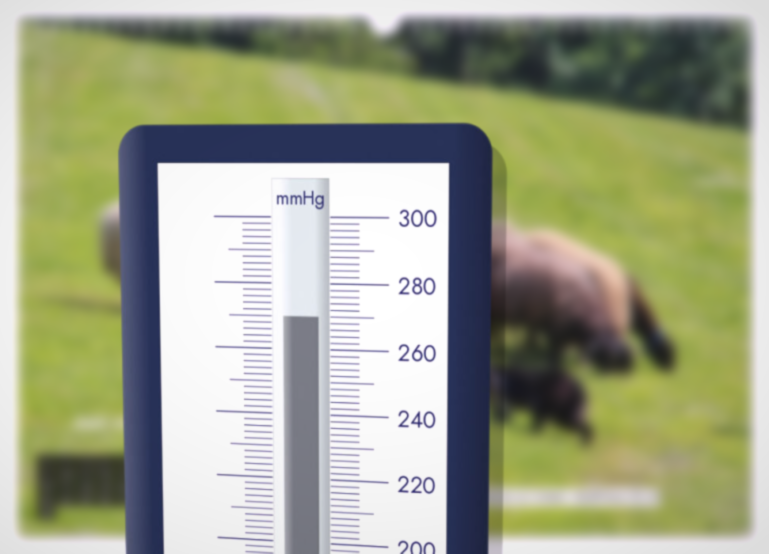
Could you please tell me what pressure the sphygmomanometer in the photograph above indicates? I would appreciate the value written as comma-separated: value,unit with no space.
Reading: 270,mmHg
